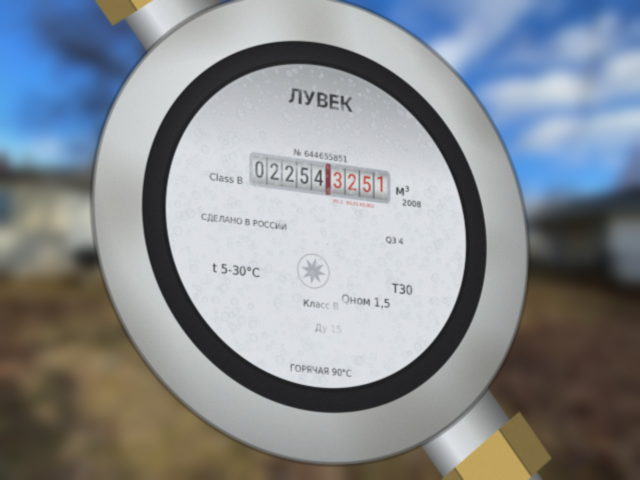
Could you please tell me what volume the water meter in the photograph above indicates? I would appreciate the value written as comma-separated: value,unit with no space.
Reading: 2254.3251,m³
